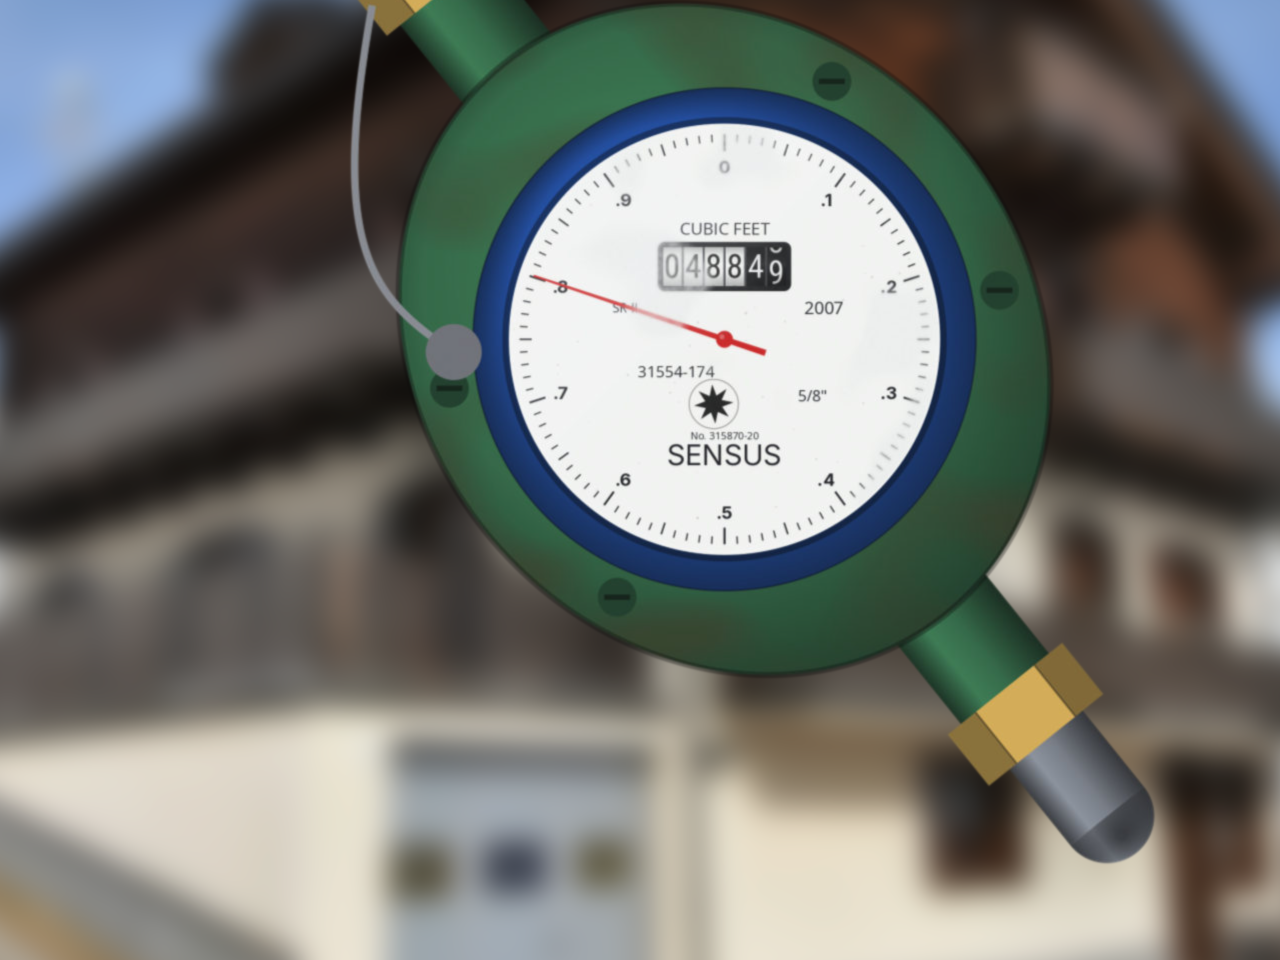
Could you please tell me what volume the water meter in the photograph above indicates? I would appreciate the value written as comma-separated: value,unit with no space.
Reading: 48848.80,ft³
